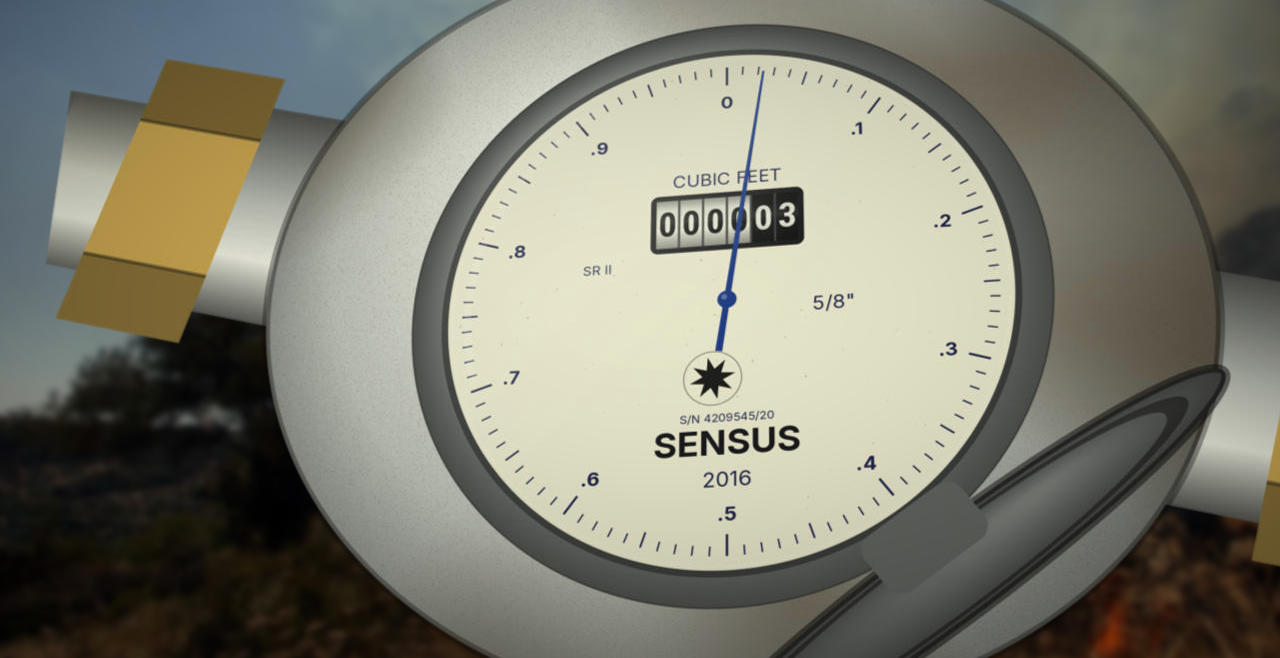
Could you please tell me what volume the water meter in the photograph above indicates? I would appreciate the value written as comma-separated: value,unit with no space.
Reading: 3.02,ft³
